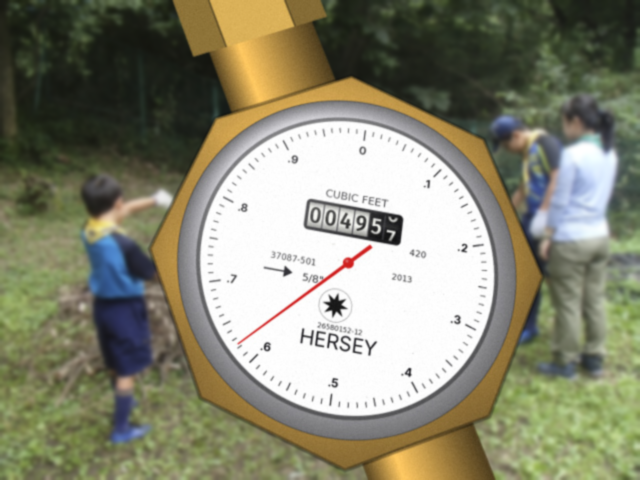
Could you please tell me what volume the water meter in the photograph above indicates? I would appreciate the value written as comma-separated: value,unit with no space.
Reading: 4956.62,ft³
